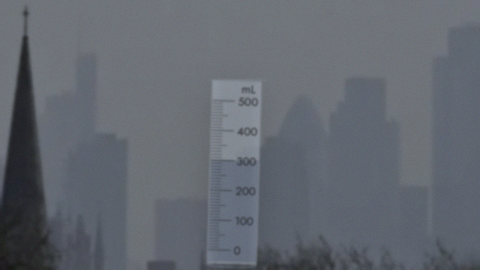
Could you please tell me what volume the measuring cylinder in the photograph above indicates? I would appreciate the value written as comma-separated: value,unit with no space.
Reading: 300,mL
